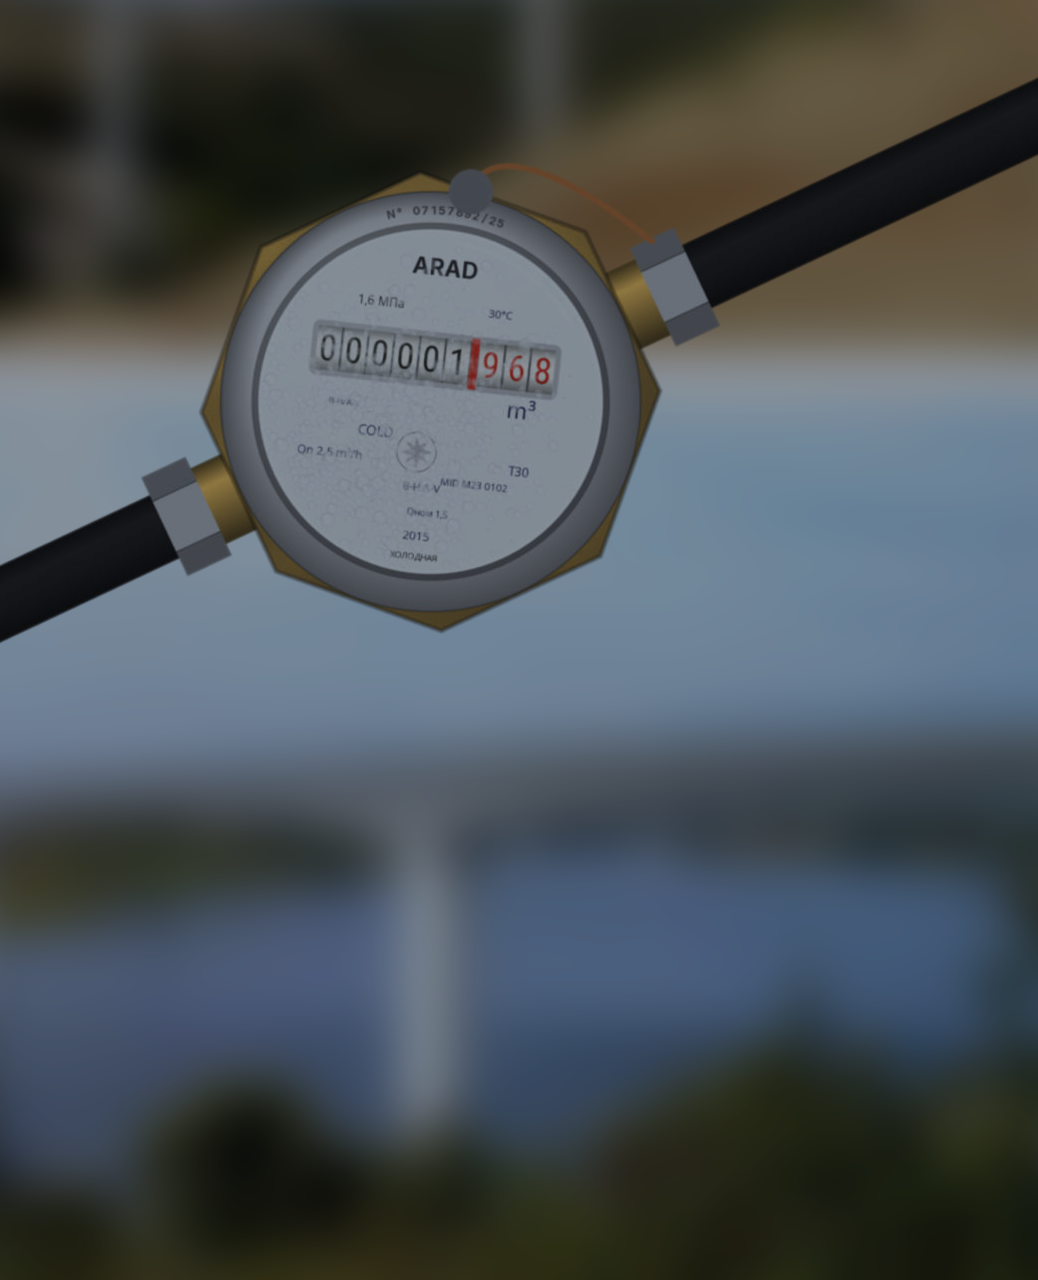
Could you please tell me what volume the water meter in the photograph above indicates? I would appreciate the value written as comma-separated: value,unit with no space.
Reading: 1.968,m³
